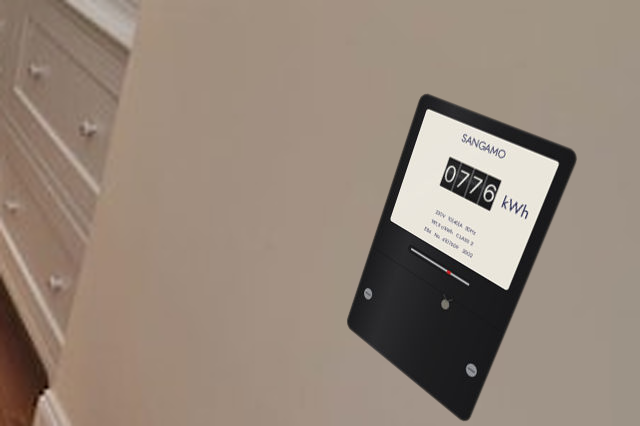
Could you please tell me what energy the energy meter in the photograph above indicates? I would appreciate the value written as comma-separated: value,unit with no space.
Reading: 776,kWh
